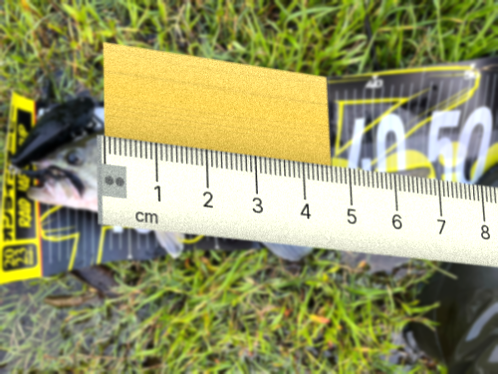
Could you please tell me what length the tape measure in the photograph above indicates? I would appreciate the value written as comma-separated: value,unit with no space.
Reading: 4.6,cm
